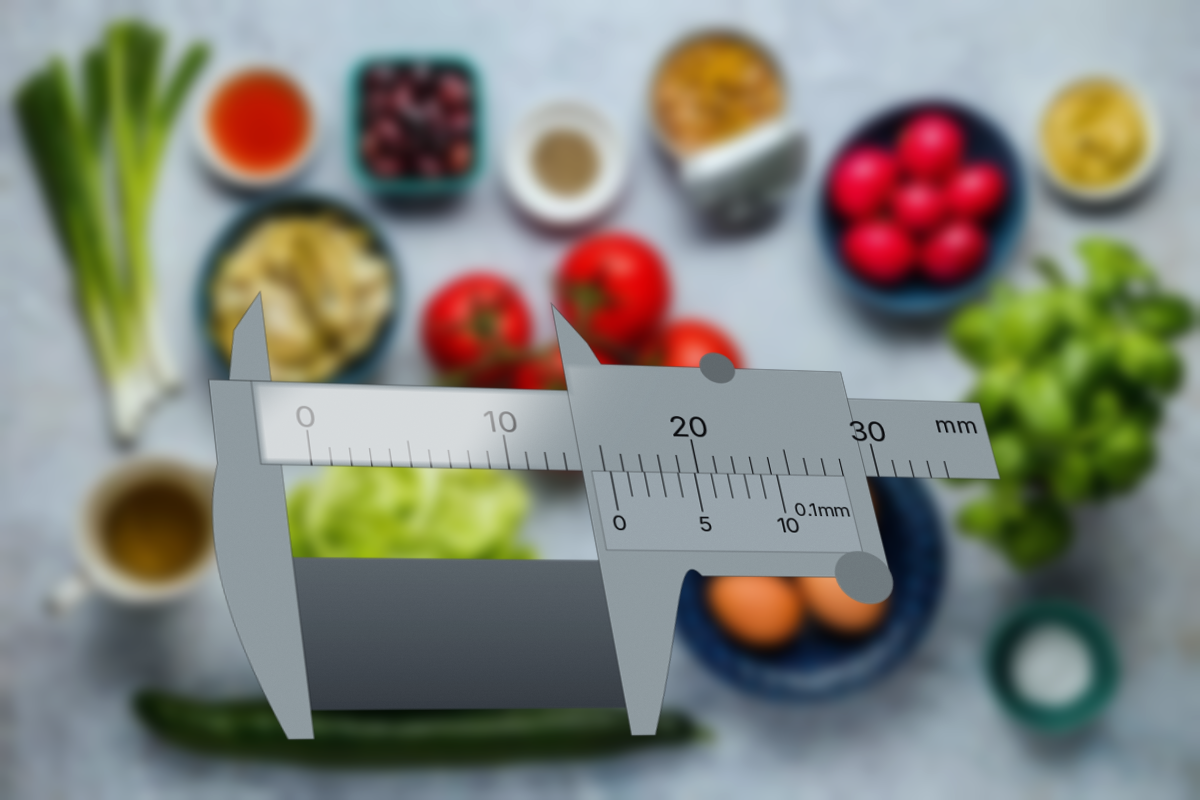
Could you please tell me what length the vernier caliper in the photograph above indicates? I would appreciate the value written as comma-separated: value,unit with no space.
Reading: 15.3,mm
